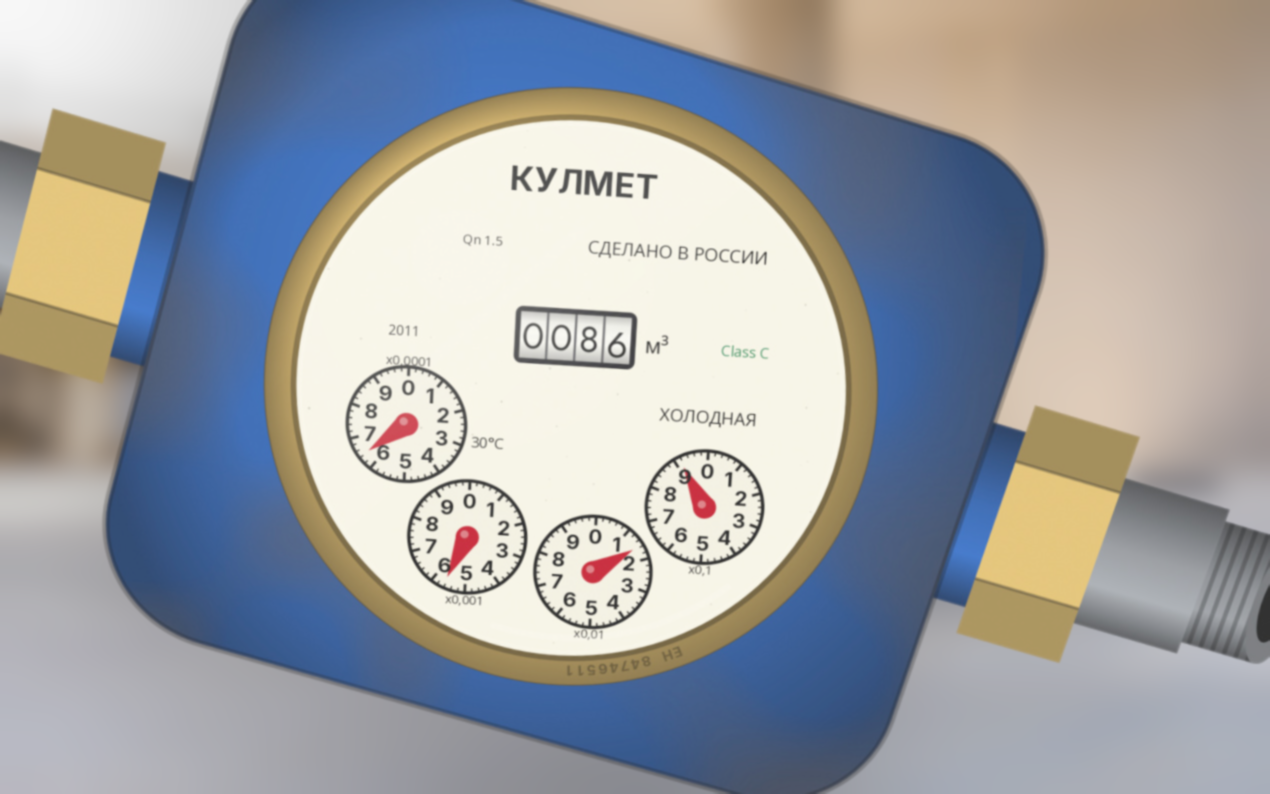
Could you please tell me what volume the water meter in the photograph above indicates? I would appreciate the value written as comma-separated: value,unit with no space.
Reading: 85.9156,m³
